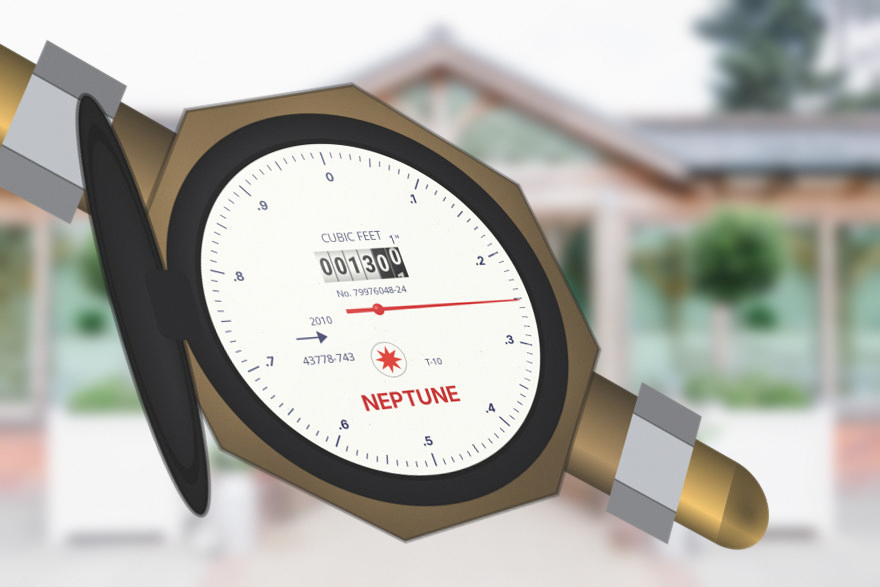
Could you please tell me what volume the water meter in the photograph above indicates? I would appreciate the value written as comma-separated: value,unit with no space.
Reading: 1300.25,ft³
